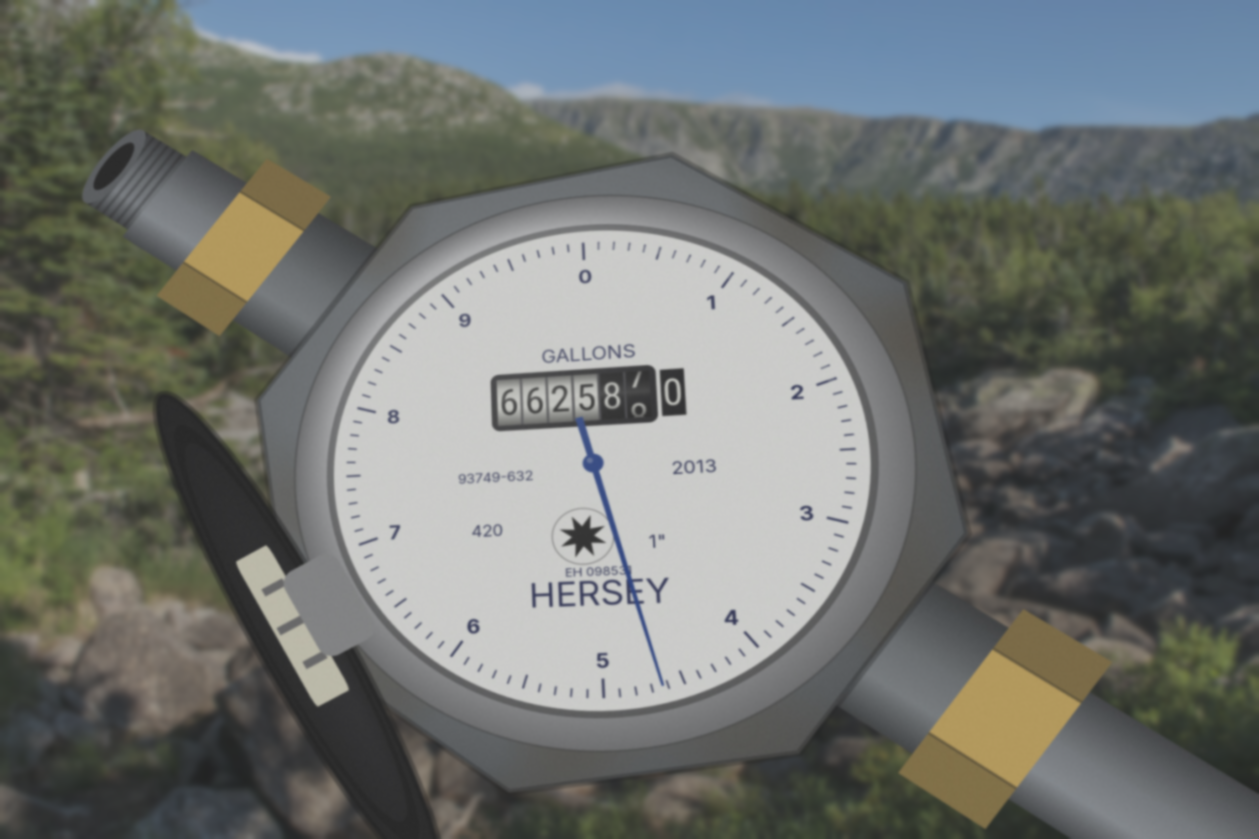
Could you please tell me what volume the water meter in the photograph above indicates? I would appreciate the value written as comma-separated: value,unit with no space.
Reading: 6625874.6,gal
